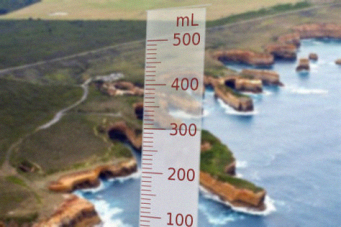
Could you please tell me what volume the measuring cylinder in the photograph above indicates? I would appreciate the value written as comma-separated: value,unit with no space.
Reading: 300,mL
